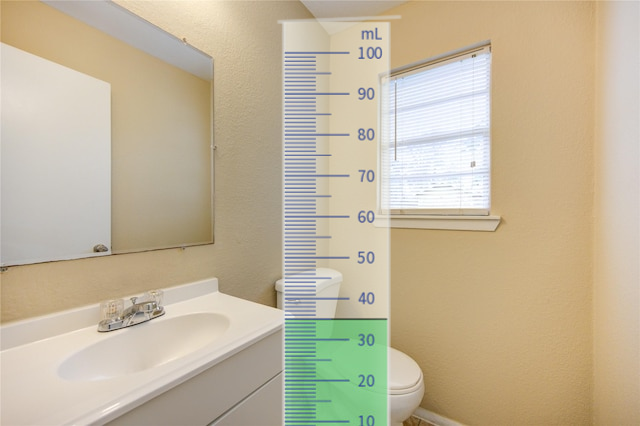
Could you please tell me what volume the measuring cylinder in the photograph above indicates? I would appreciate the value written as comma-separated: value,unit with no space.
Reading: 35,mL
